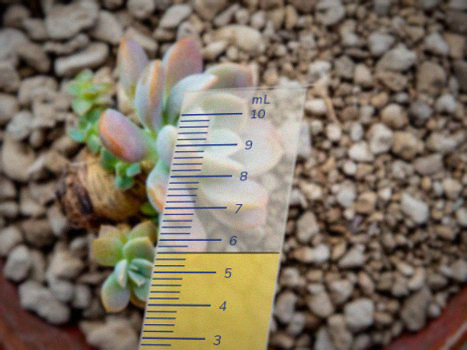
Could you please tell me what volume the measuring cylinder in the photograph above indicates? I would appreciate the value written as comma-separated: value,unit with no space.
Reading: 5.6,mL
